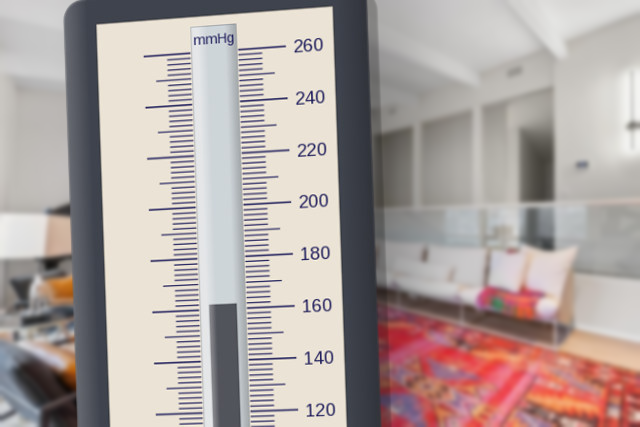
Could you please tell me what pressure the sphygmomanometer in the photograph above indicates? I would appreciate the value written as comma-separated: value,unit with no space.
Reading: 162,mmHg
